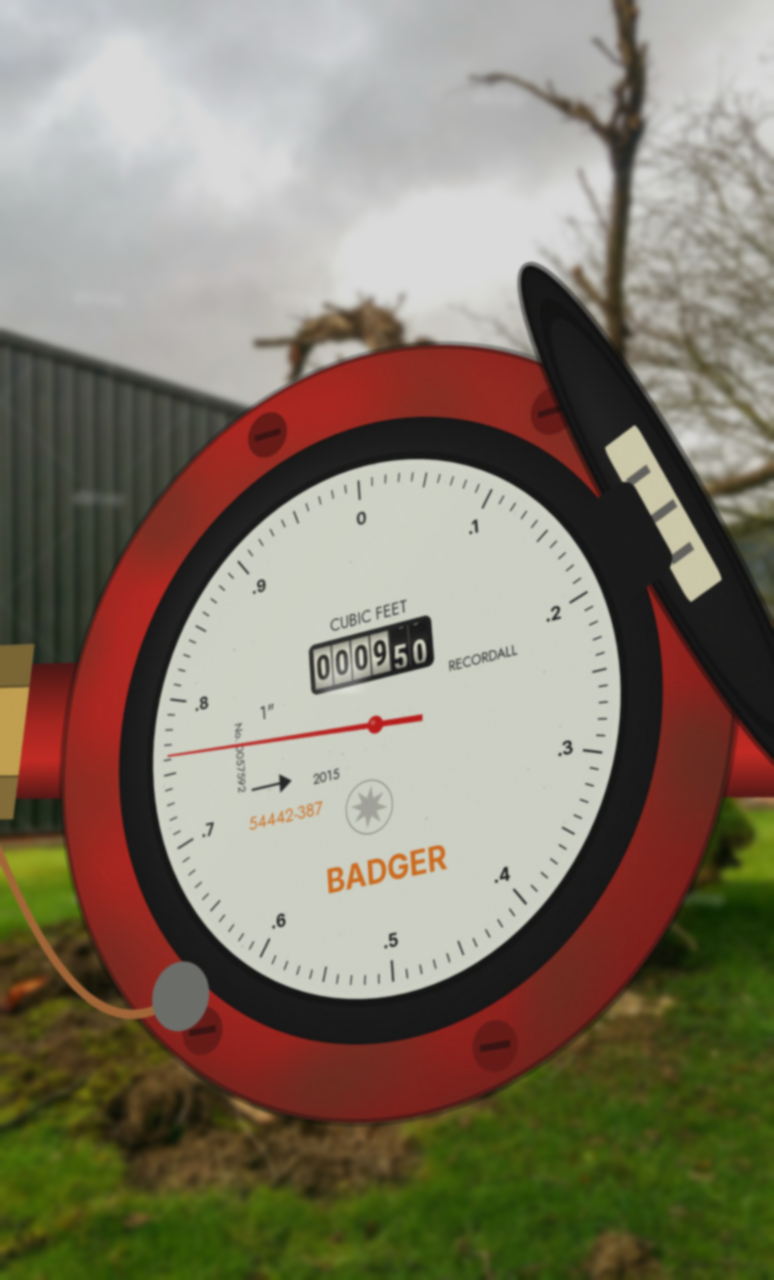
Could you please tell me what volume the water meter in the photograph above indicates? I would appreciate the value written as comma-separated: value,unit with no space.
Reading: 949.76,ft³
